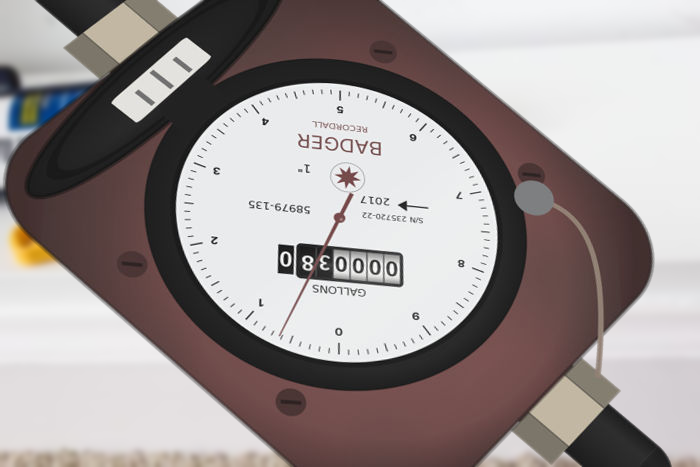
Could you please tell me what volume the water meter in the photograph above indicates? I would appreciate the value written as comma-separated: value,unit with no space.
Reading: 380.6,gal
